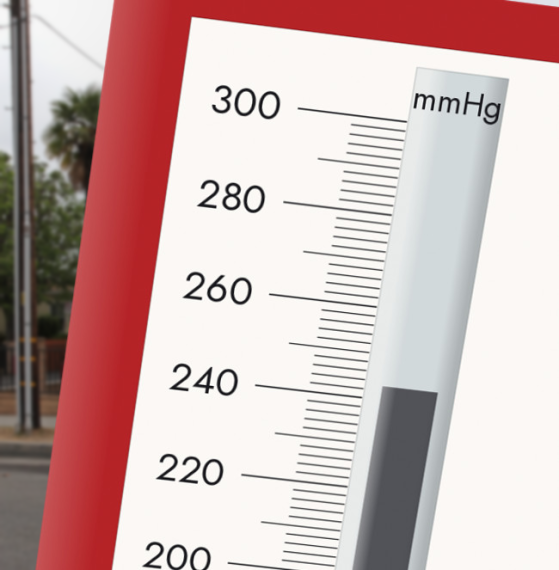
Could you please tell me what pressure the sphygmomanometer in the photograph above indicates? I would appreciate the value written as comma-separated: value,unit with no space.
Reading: 243,mmHg
